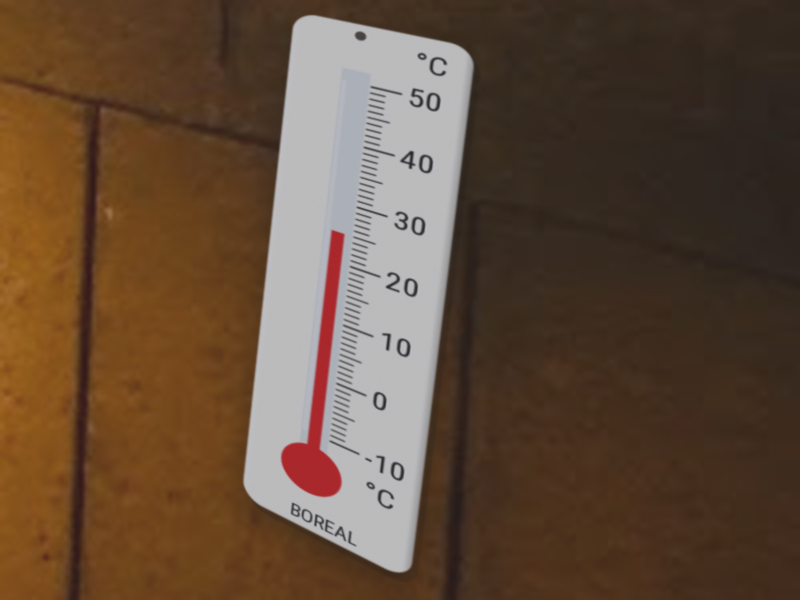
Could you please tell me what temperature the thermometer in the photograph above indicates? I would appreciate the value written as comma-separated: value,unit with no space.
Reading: 25,°C
